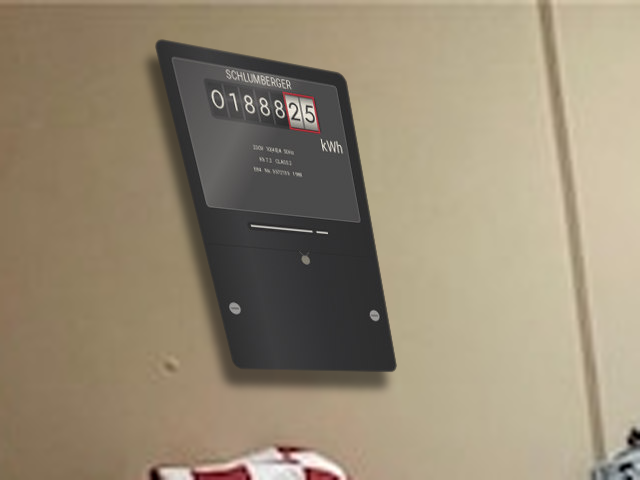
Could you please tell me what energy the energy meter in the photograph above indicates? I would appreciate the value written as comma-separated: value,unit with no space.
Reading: 1888.25,kWh
